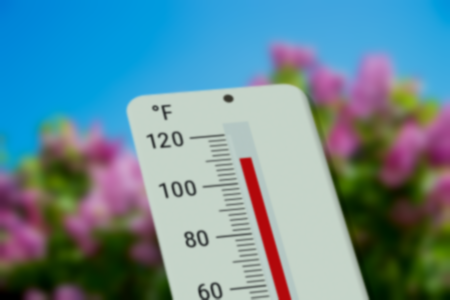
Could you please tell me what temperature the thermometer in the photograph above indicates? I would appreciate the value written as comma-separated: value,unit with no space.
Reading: 110,°F
